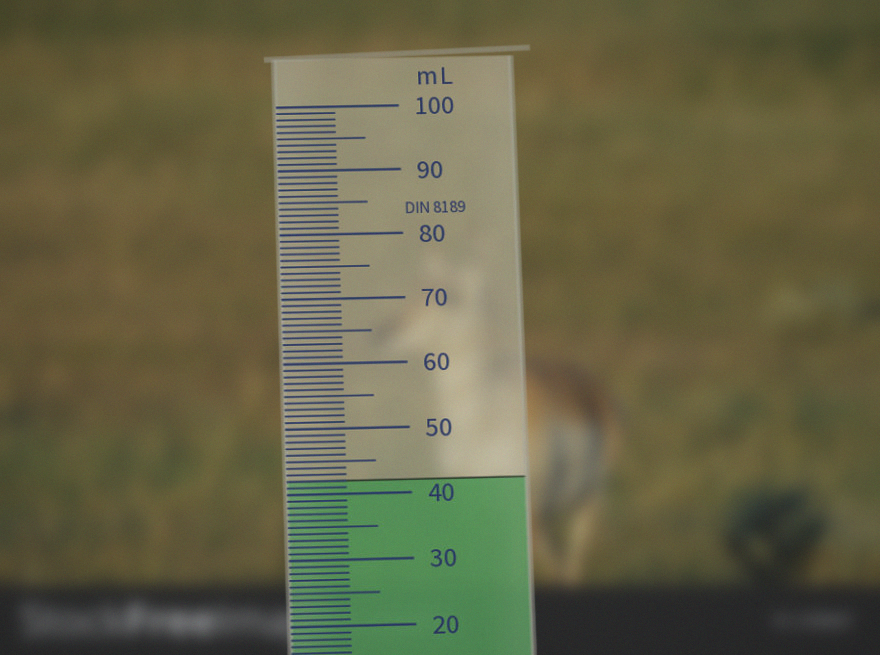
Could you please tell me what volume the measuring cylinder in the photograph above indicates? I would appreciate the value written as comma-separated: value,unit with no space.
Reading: 42,mL
